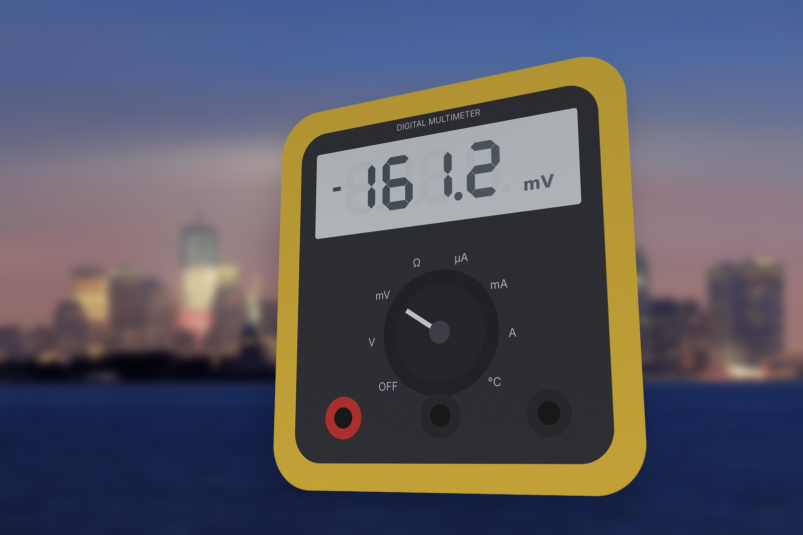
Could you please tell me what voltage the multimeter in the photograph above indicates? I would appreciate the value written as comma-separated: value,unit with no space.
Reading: -161.2,mV
